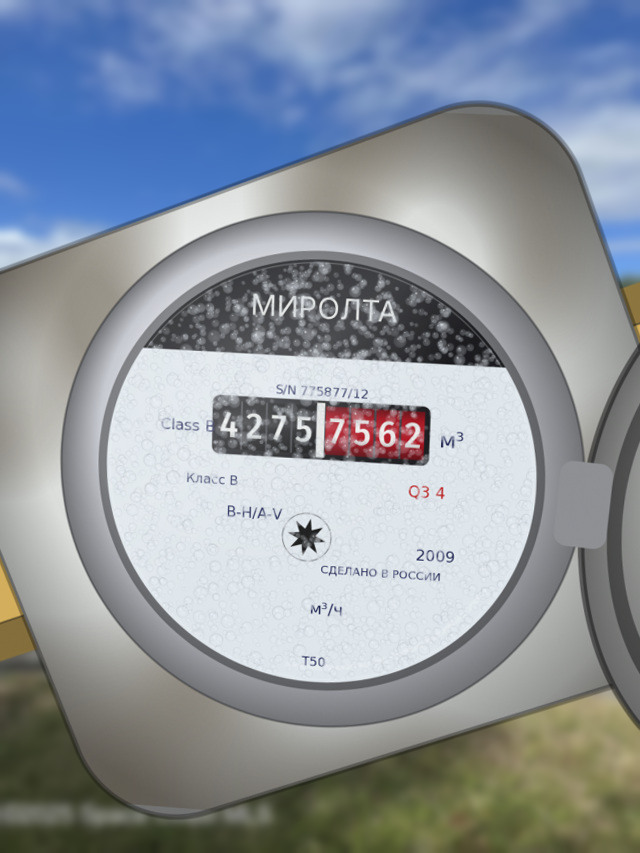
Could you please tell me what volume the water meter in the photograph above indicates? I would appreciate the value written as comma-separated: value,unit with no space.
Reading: 4275.7562,m³
